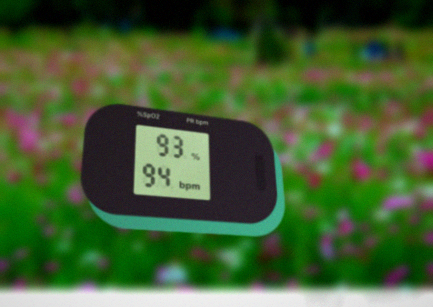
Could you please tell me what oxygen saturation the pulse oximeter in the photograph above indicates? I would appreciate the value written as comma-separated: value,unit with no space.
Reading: 93,%
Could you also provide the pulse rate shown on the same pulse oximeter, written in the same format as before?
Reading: 94,bpm
